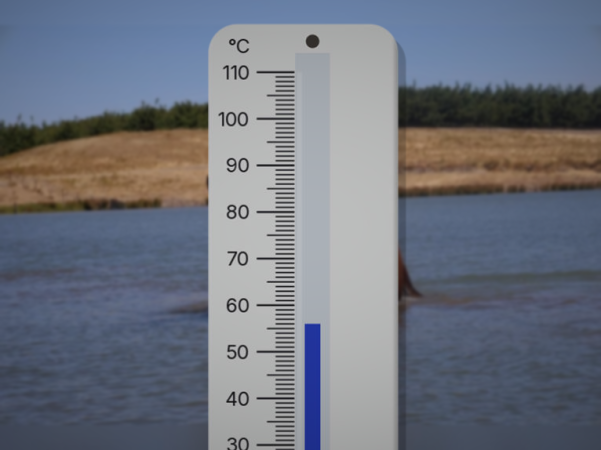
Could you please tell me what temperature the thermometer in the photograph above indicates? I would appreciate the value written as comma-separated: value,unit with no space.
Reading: 56,°C
